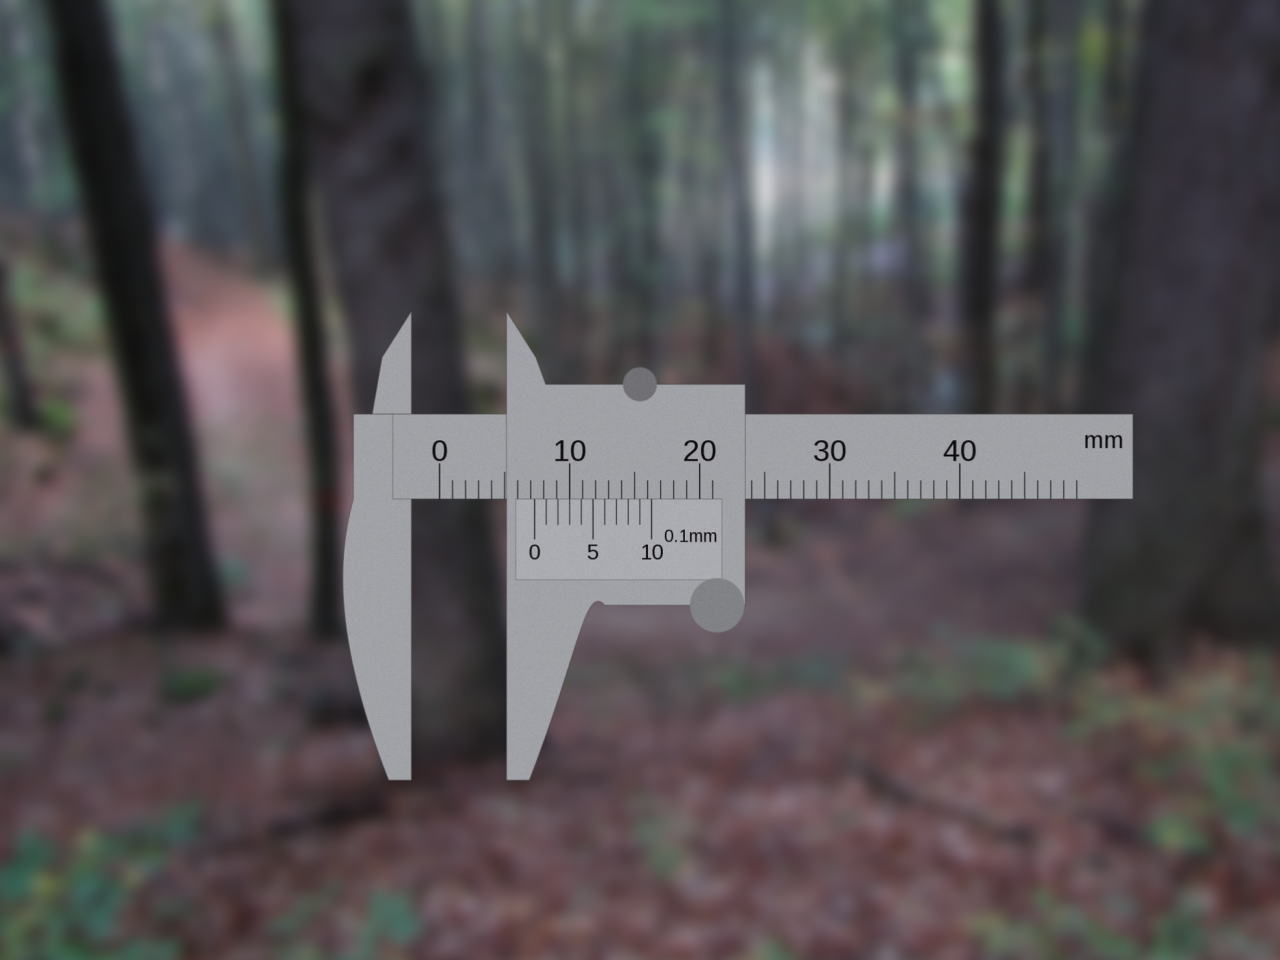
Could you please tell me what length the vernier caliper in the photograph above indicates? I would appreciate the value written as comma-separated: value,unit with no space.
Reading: 7.3,mm
